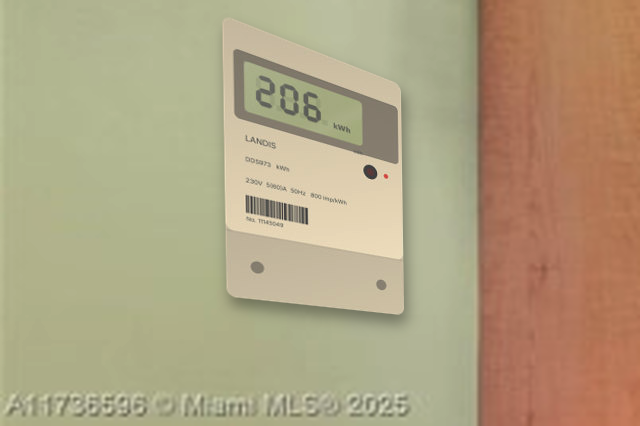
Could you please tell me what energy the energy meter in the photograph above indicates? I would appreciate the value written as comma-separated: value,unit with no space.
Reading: 206,kWh
